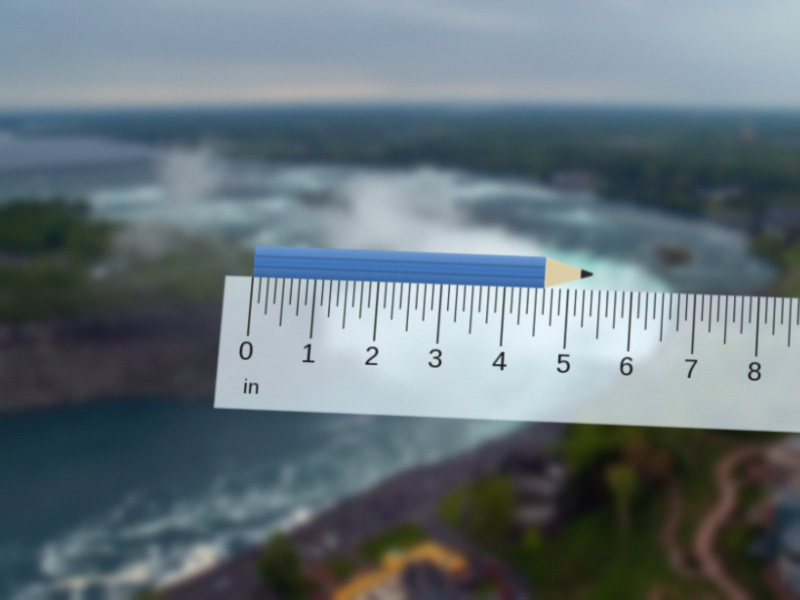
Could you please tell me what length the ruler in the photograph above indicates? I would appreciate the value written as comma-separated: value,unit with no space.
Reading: 5.375,in
